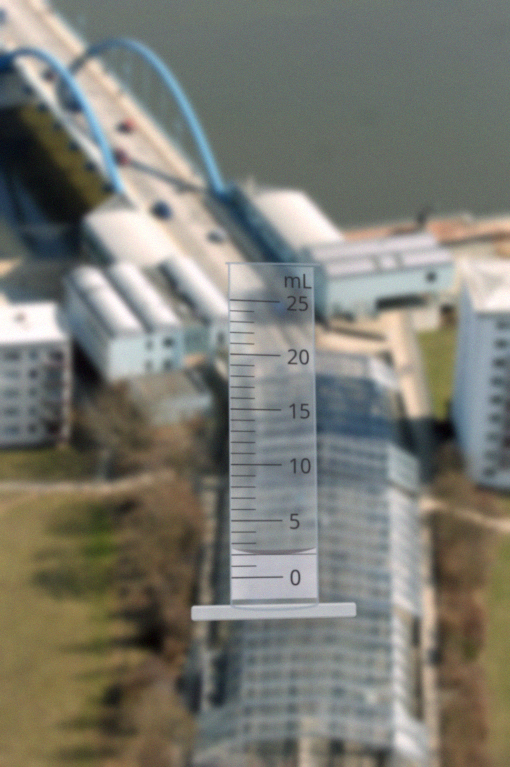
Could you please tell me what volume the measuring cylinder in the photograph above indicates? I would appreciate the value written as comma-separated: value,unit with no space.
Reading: 2,mL
